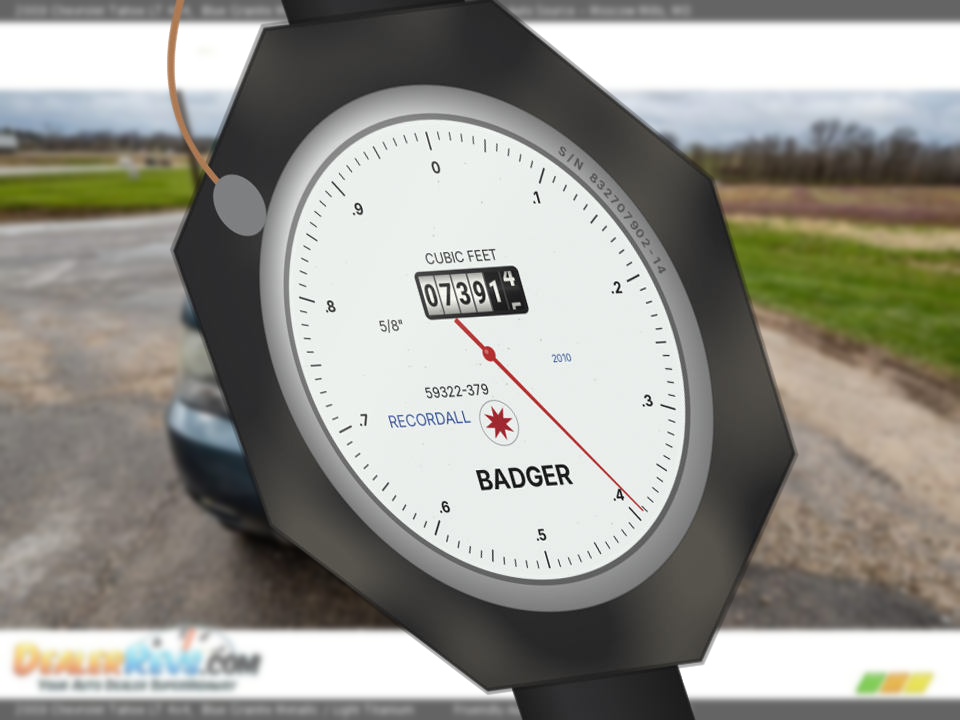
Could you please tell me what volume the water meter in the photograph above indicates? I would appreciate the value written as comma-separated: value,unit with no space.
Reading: 73914.39,ft³
